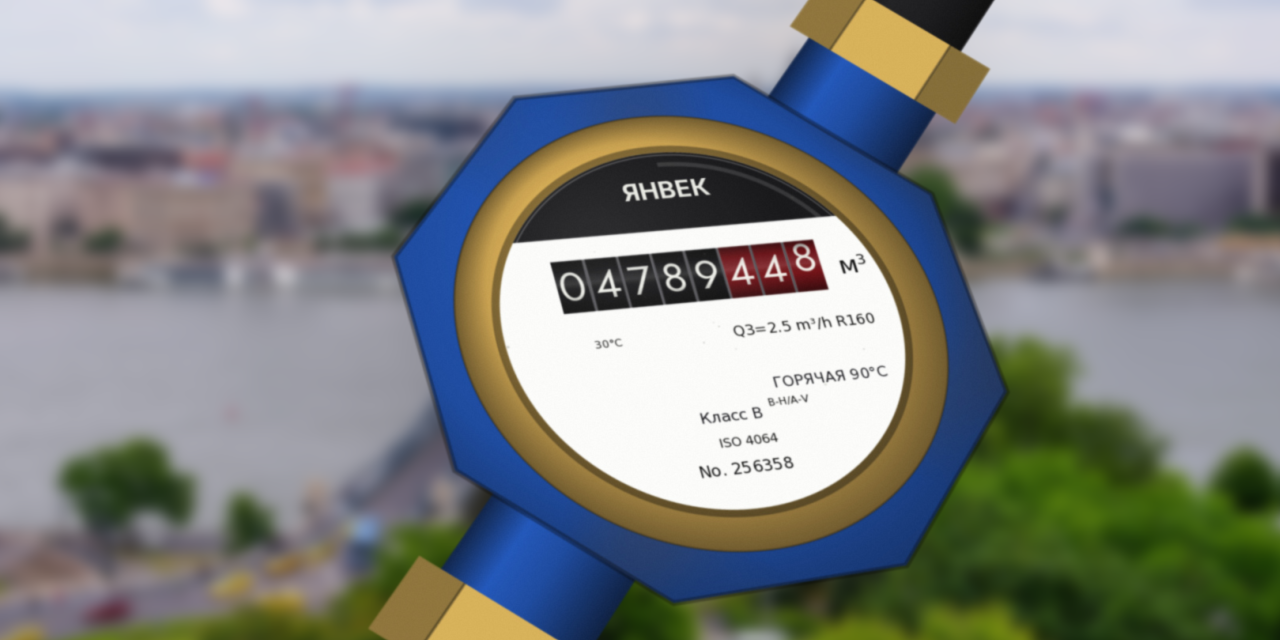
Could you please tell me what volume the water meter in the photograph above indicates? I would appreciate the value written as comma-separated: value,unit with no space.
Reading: 4789.448,m³
